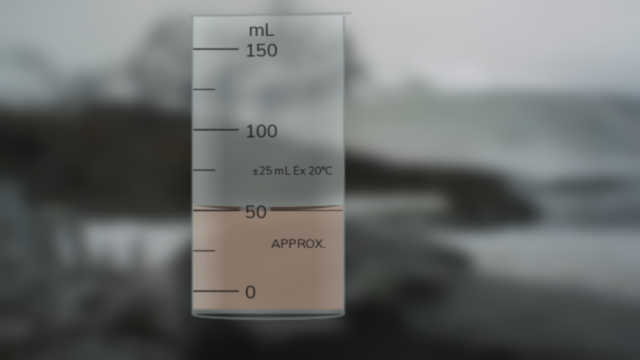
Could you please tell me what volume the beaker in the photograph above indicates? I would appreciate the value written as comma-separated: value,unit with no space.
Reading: 50,mL
